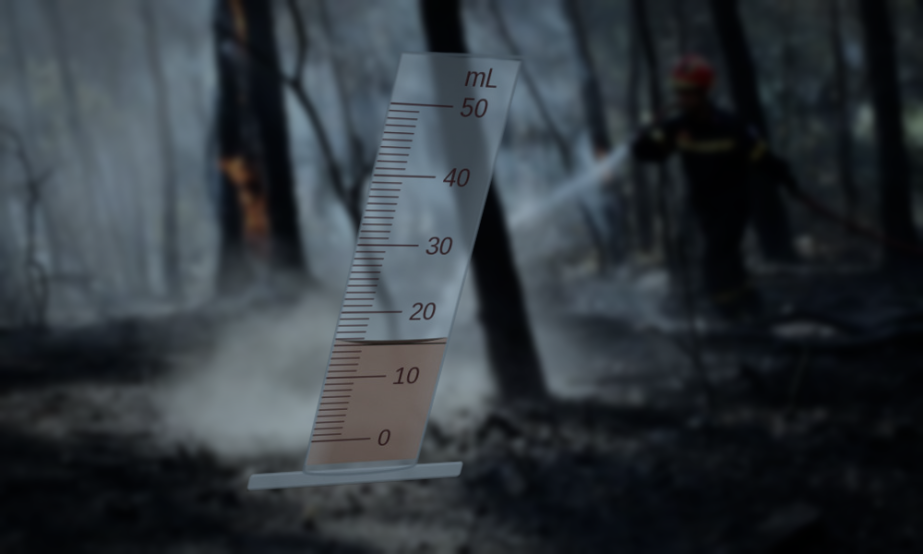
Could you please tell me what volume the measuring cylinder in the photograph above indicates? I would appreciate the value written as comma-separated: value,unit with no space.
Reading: 15,mL
